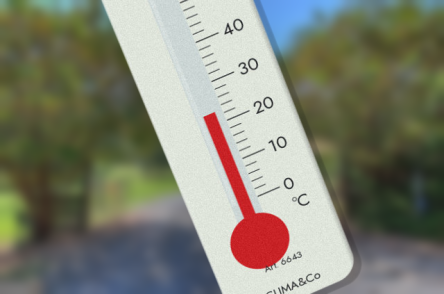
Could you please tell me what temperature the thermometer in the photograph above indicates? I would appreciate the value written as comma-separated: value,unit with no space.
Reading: 23,°C
